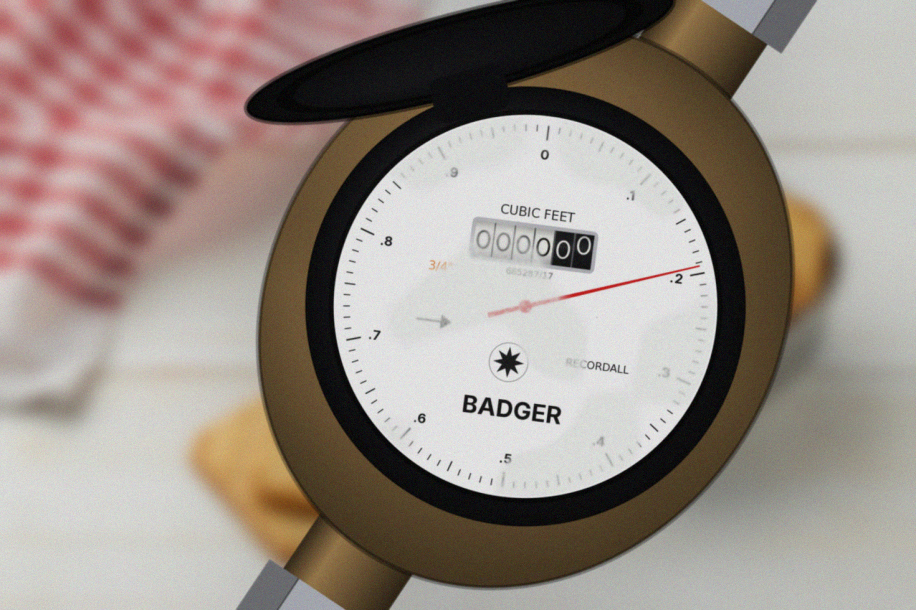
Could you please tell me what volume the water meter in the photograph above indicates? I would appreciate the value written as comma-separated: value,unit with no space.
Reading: 0.19,ft³
